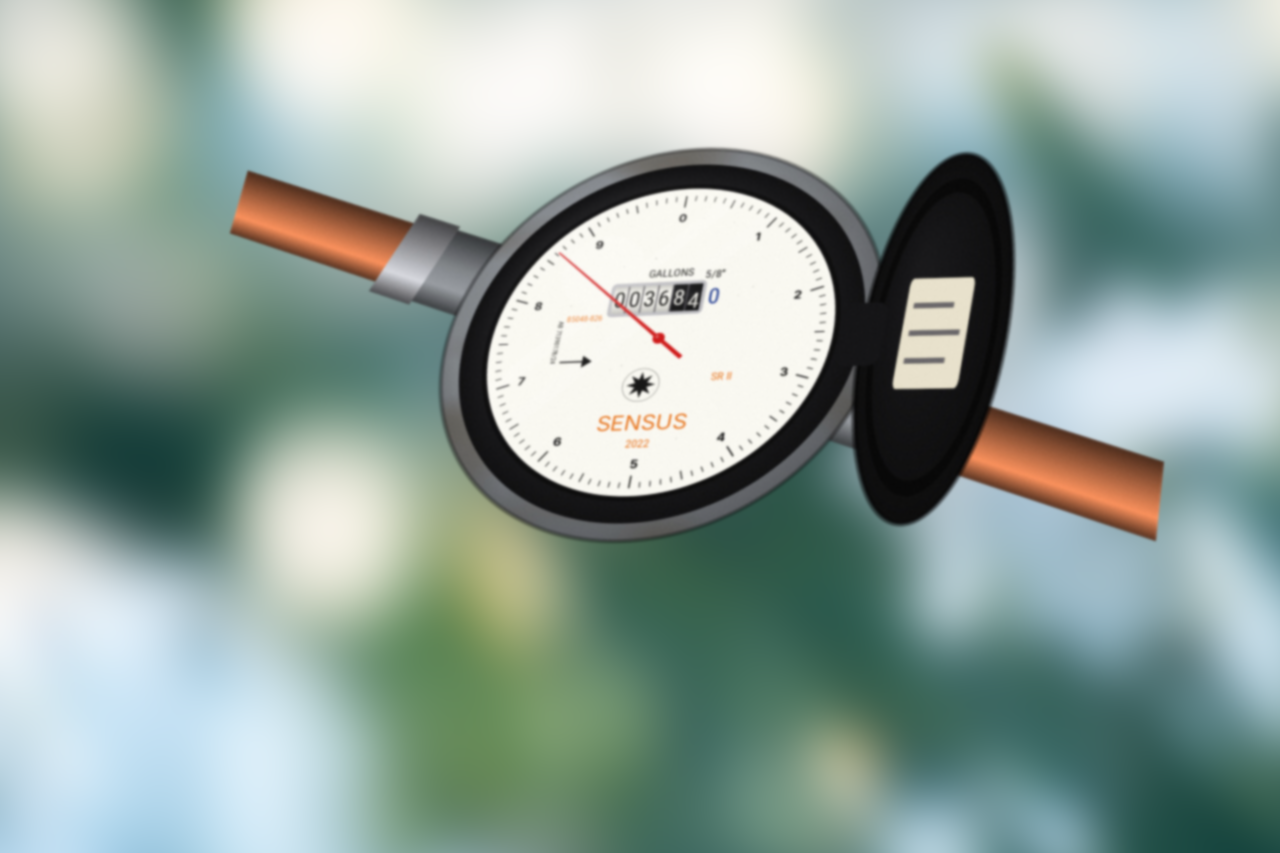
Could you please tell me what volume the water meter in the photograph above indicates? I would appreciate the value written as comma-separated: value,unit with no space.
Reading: 36838.6,gal
